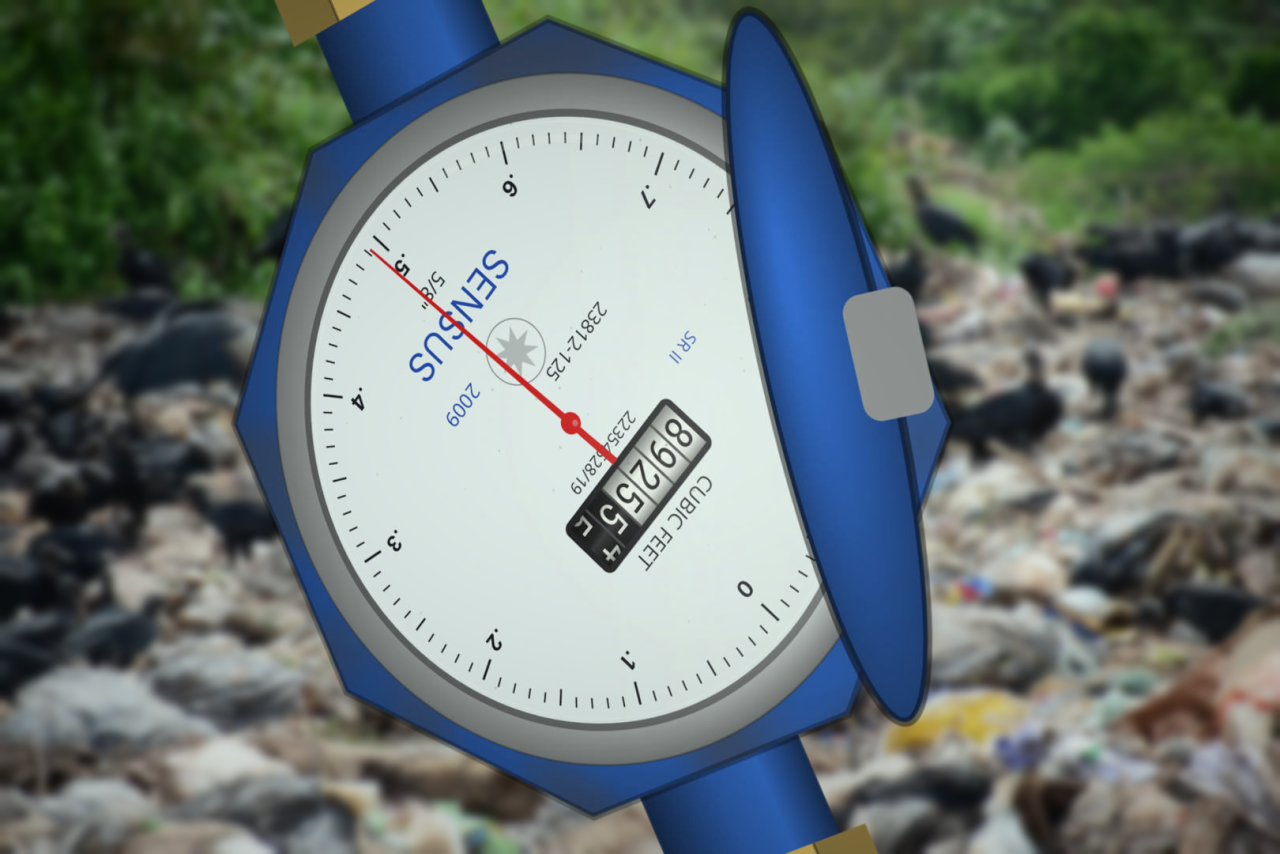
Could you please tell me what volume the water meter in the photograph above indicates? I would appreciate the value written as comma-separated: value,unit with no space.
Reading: 892554.49,ft³
